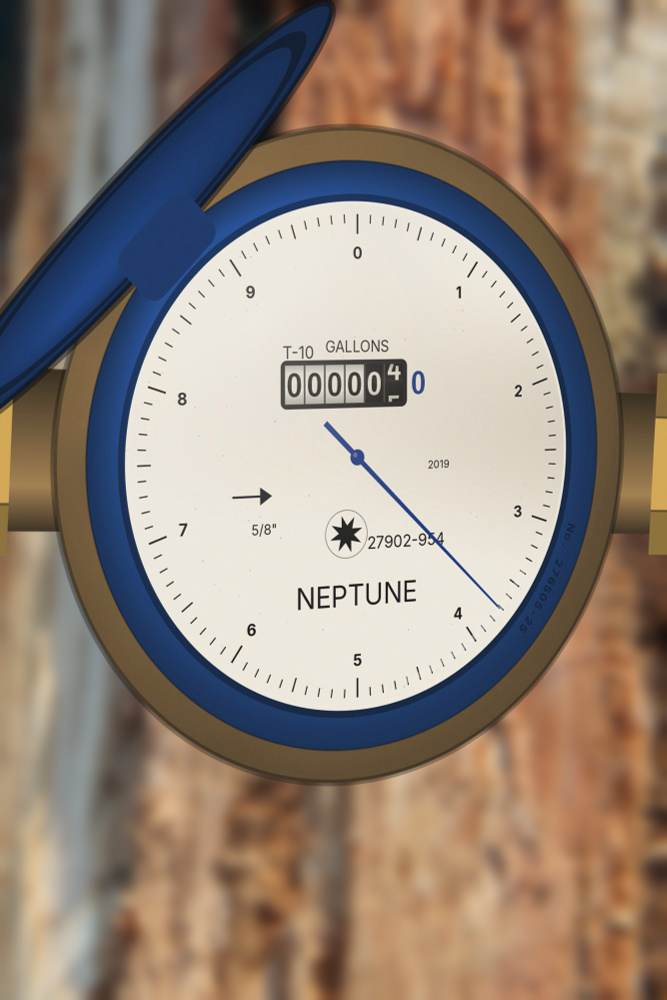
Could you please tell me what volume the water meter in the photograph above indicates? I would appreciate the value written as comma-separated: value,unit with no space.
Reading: 43.7,gal
